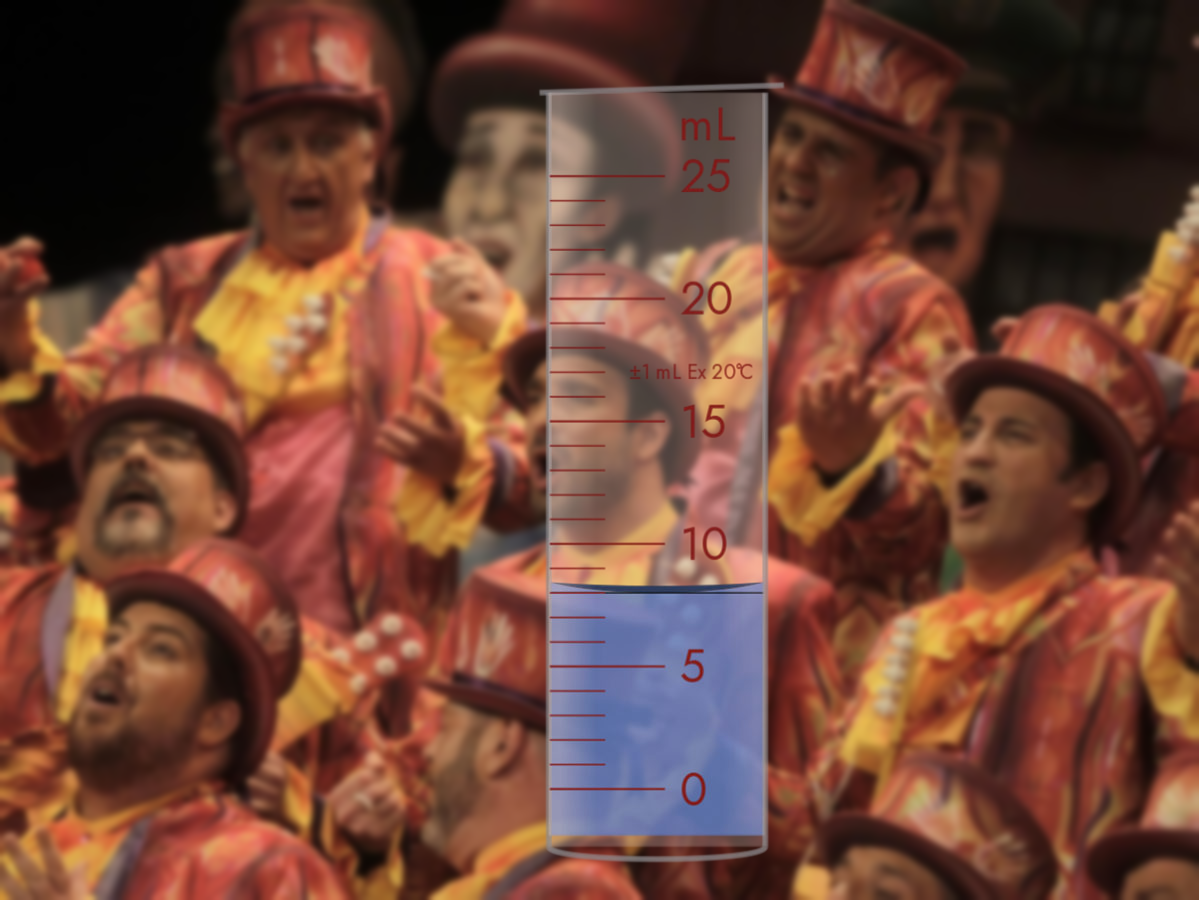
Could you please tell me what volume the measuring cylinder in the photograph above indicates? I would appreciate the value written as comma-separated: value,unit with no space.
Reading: 8,mL
